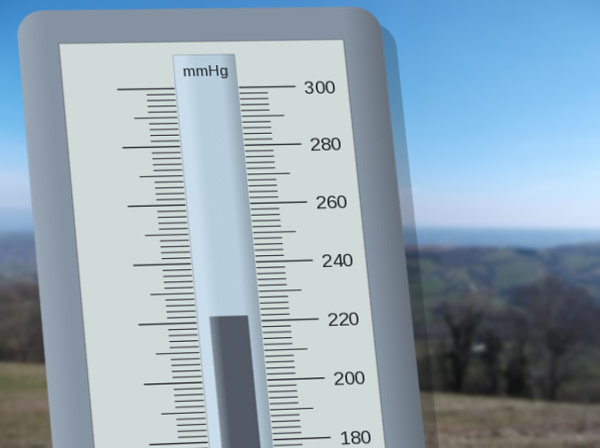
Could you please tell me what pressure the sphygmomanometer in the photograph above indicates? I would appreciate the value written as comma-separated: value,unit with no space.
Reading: 222,mmHg
